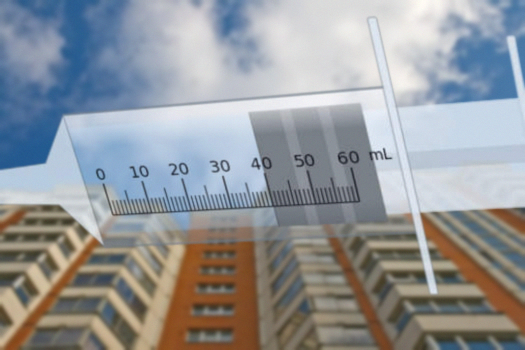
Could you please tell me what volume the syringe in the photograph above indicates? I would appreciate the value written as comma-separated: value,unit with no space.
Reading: 40,mL
